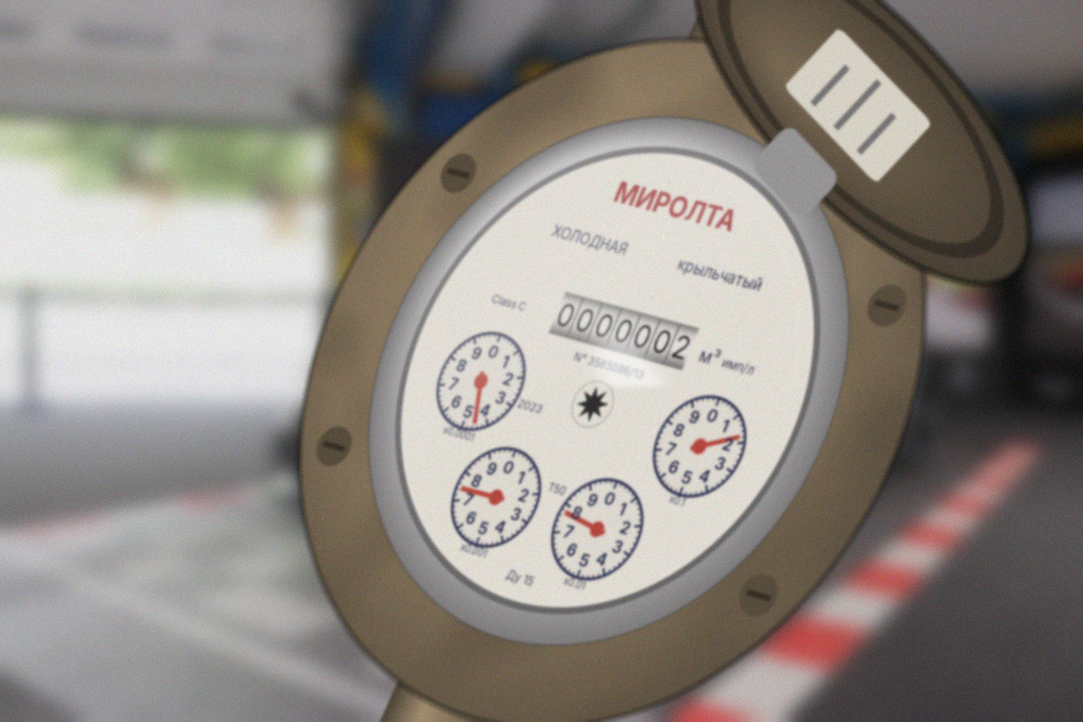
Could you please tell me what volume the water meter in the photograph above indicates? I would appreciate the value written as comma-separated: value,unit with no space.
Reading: 2.1774,m³
